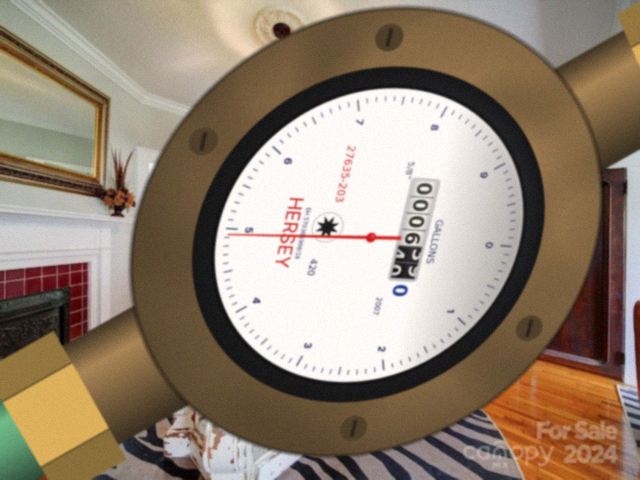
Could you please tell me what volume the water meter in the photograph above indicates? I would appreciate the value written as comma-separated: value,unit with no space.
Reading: 6394.9,gal
